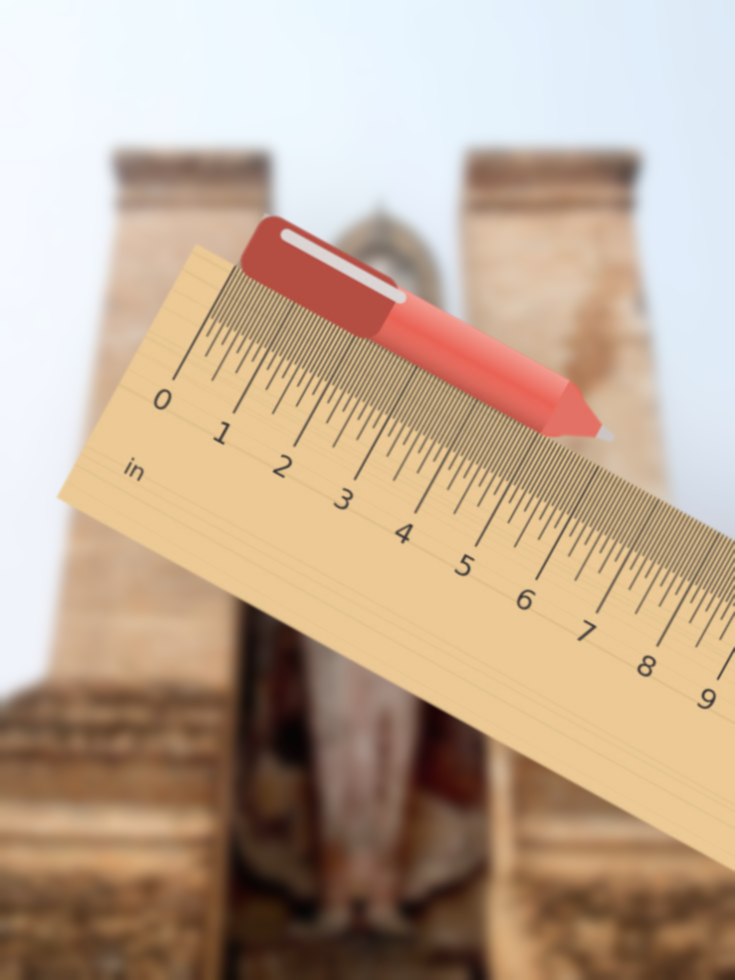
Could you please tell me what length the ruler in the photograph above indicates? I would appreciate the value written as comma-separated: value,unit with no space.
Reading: 6,in
